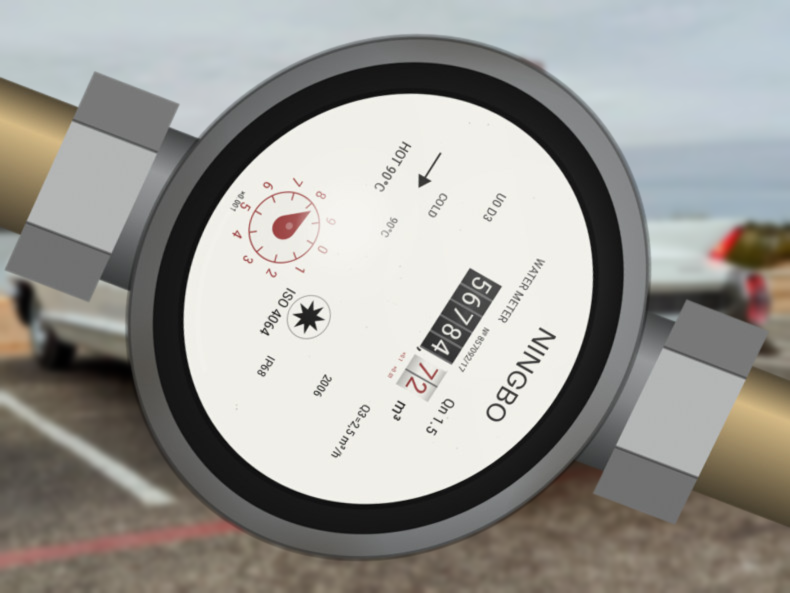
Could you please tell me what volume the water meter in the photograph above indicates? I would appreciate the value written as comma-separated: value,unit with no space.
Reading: 56784.728,m³
